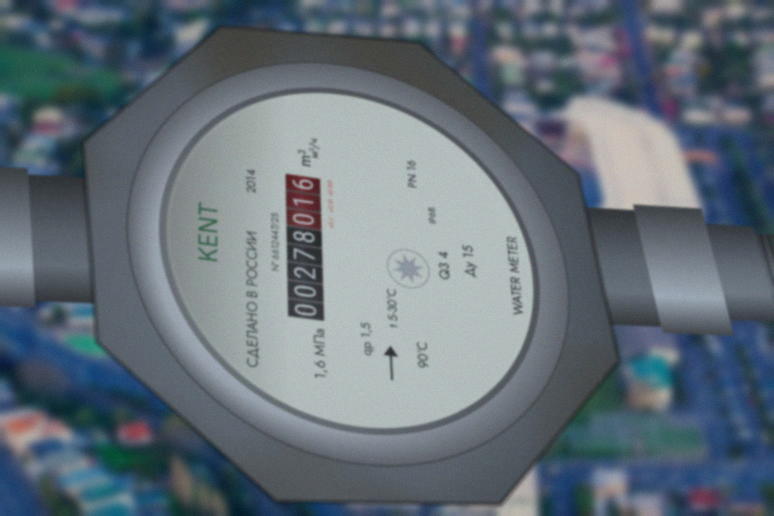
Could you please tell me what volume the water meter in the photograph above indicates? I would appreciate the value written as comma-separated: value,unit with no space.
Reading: 278.016,m³
